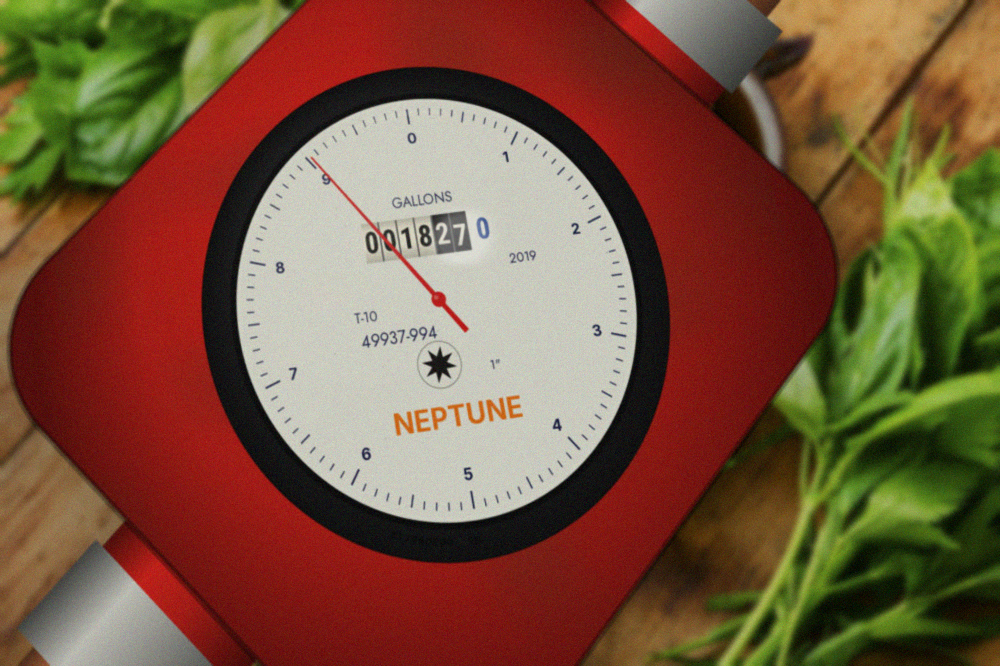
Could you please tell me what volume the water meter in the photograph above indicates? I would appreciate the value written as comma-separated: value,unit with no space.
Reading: 18269.0,gal
